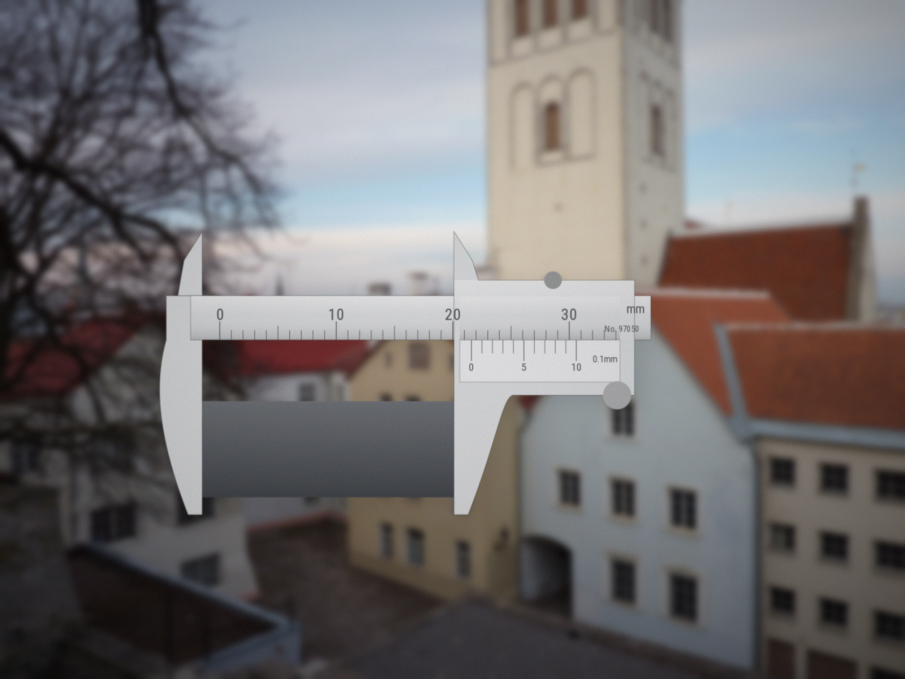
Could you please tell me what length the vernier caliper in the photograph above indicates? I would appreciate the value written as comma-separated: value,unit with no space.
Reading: 21.6,mm
